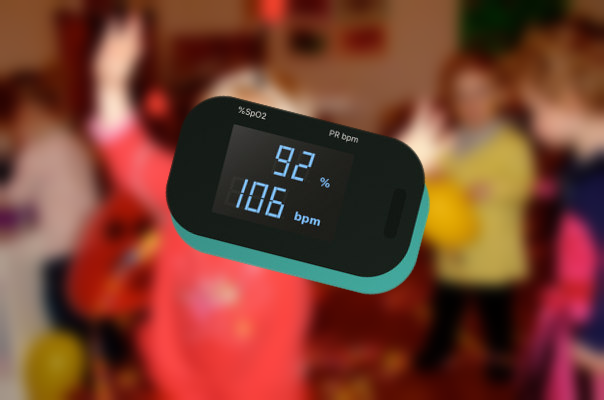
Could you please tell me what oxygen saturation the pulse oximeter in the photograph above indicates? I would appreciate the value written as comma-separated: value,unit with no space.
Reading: 92,%
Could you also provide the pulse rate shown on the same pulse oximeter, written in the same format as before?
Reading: 106,bpm
